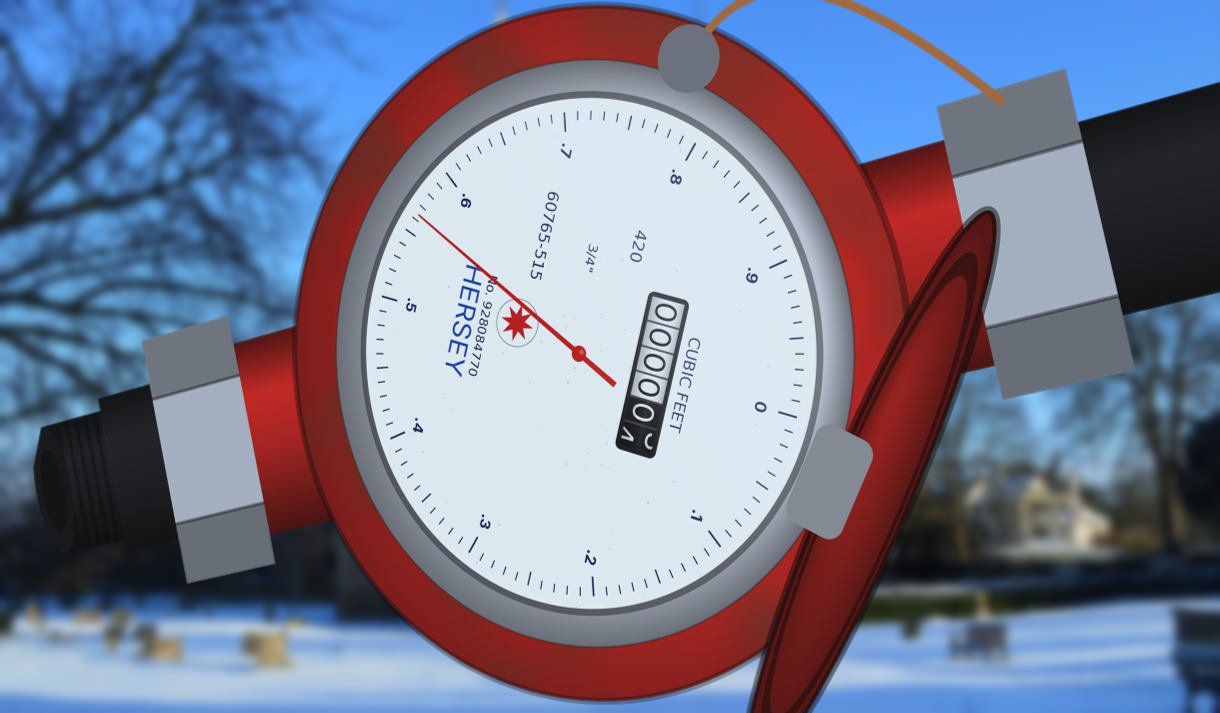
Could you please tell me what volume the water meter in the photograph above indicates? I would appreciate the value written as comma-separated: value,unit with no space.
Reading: 3.56,ft³
